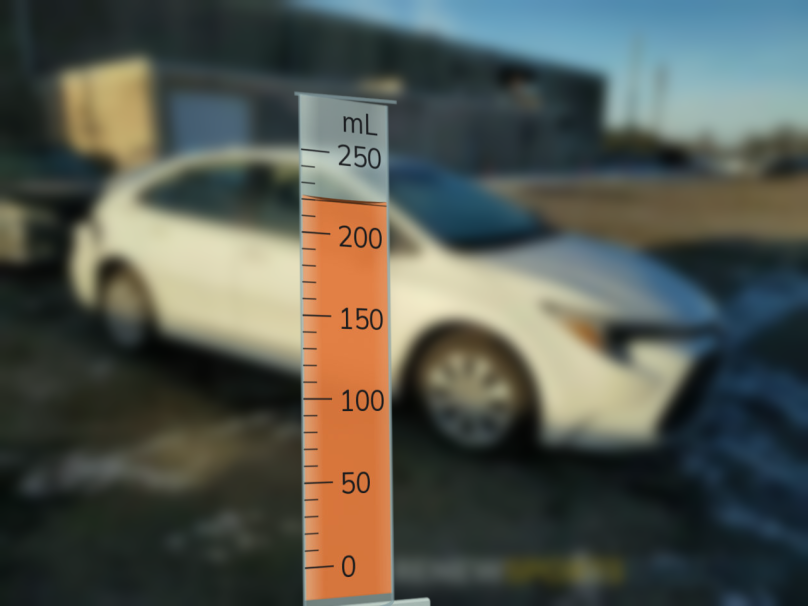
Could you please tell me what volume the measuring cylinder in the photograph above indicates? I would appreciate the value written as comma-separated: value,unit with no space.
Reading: 220,mL
